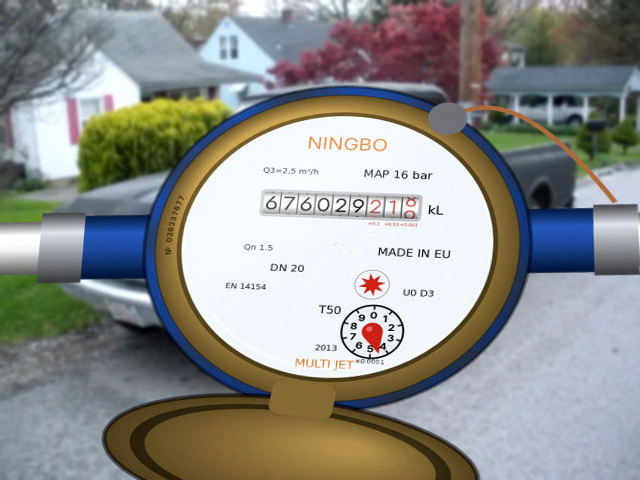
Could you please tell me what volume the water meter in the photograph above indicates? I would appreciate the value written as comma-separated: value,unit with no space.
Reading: 676029.2184,kL
